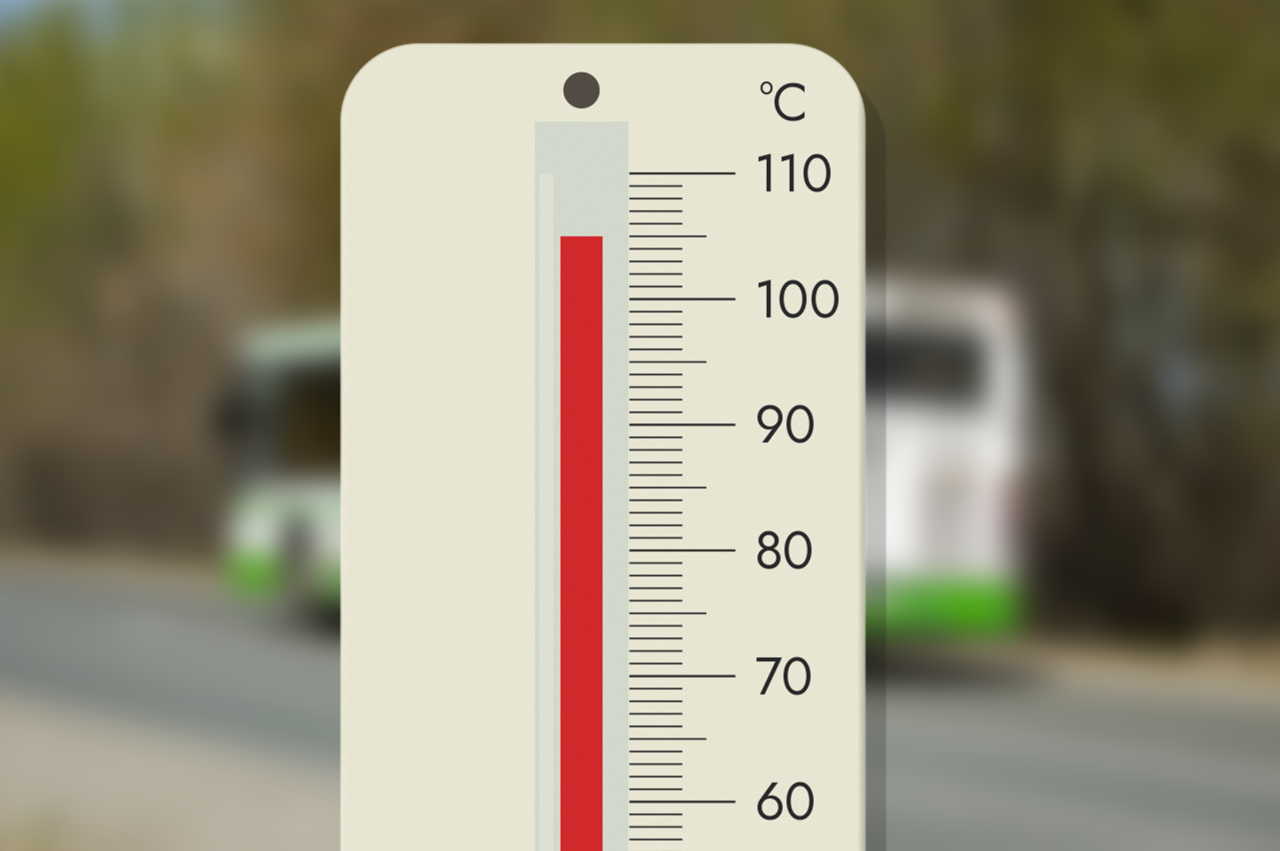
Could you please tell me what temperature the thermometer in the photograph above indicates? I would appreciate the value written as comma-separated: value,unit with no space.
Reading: 105,°C
